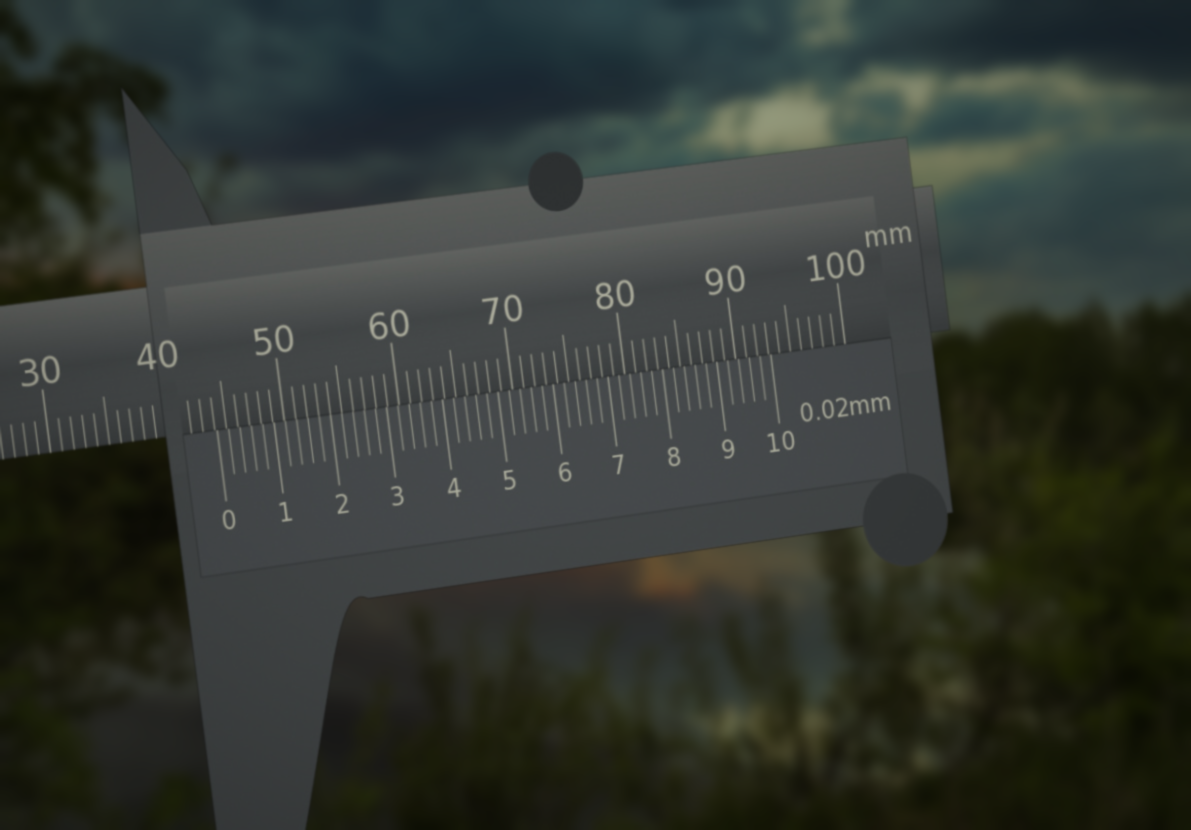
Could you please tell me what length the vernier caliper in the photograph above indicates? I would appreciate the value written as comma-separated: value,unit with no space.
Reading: 44.2,mm
